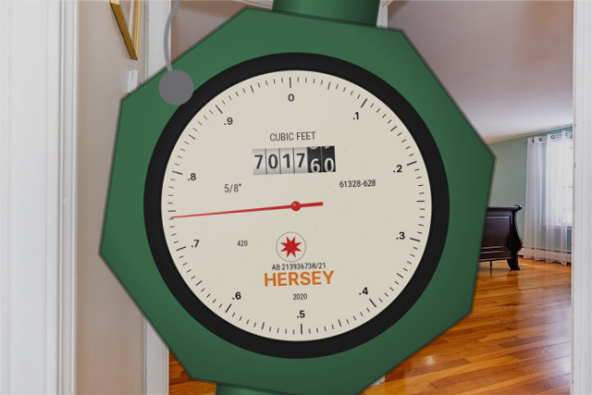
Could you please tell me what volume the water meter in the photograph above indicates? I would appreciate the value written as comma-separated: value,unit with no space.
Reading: 701759.74,ft³
